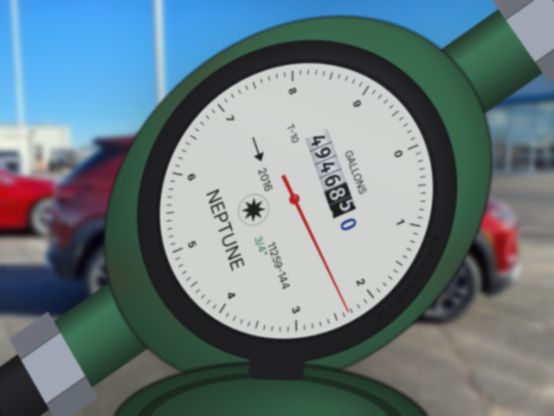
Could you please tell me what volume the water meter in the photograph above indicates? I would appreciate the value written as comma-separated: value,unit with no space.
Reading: 4946852.3,gal
